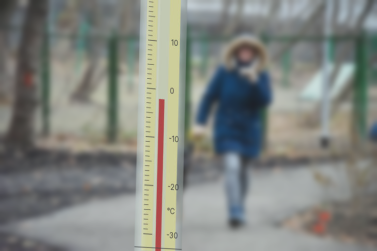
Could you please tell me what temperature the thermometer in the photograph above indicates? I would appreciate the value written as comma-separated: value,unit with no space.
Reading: -2,°C
